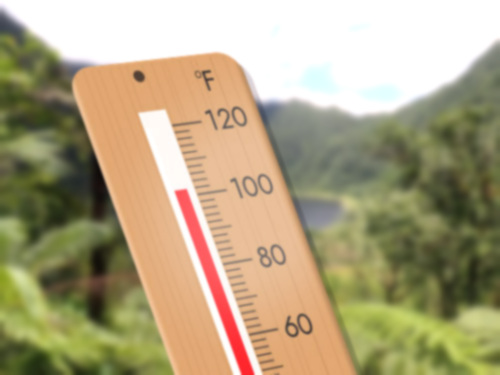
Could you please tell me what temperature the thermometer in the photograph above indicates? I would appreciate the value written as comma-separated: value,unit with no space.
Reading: 102,°F
